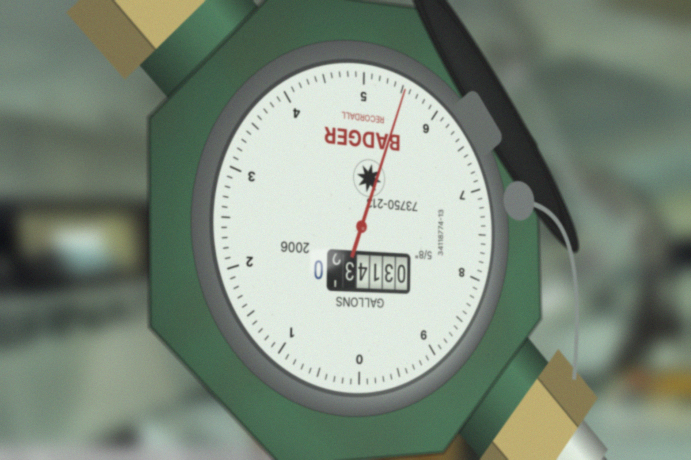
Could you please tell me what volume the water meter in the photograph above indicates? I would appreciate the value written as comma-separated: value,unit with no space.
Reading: 314315.5,gal
